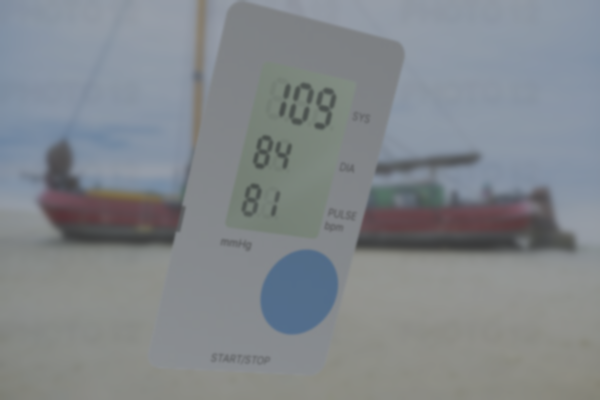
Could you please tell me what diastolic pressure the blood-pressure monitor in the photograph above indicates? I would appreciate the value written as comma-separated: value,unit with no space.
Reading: 84,mmHg
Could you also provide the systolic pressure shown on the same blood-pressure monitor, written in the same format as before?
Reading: 109,mmHg
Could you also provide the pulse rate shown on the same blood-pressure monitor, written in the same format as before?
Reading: 81,bpm
